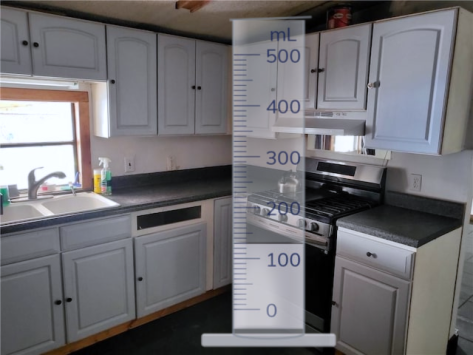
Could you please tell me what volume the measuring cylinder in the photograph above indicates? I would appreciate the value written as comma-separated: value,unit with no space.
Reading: 130,mL
